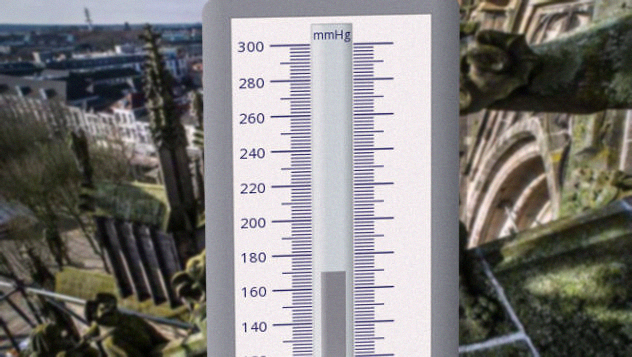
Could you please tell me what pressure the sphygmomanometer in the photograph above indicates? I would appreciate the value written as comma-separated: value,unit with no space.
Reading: 170,mmHg
